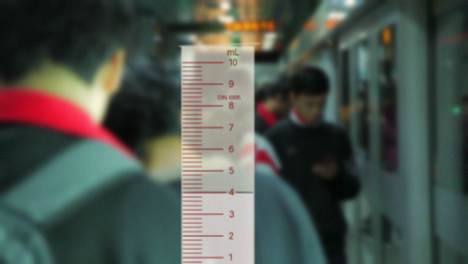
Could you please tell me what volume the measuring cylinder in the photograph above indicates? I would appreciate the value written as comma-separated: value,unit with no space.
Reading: 4,mL
